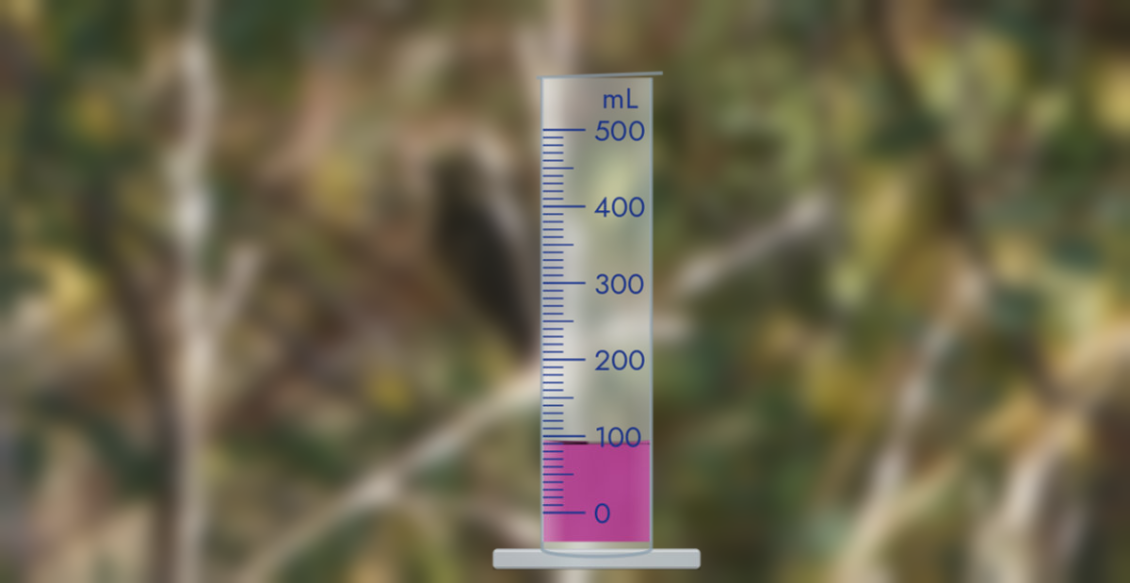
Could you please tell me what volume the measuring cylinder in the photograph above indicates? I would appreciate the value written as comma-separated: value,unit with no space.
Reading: 90,mL
